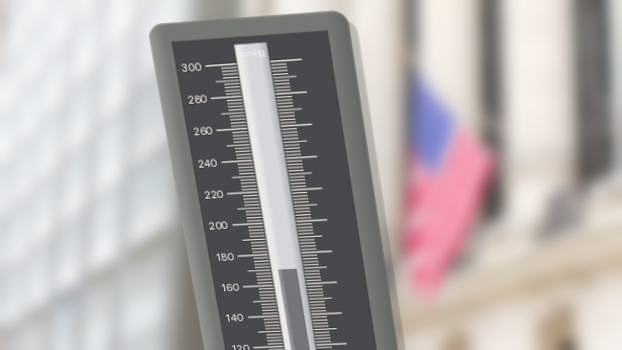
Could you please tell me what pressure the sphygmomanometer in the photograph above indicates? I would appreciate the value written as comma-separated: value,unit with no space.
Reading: 170,mmHg
